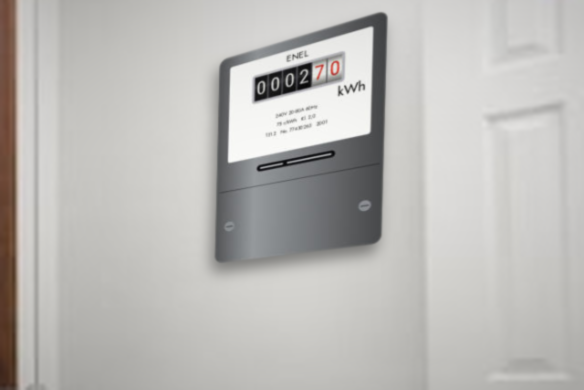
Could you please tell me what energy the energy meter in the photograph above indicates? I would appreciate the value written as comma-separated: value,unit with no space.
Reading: 2.70,kWh
